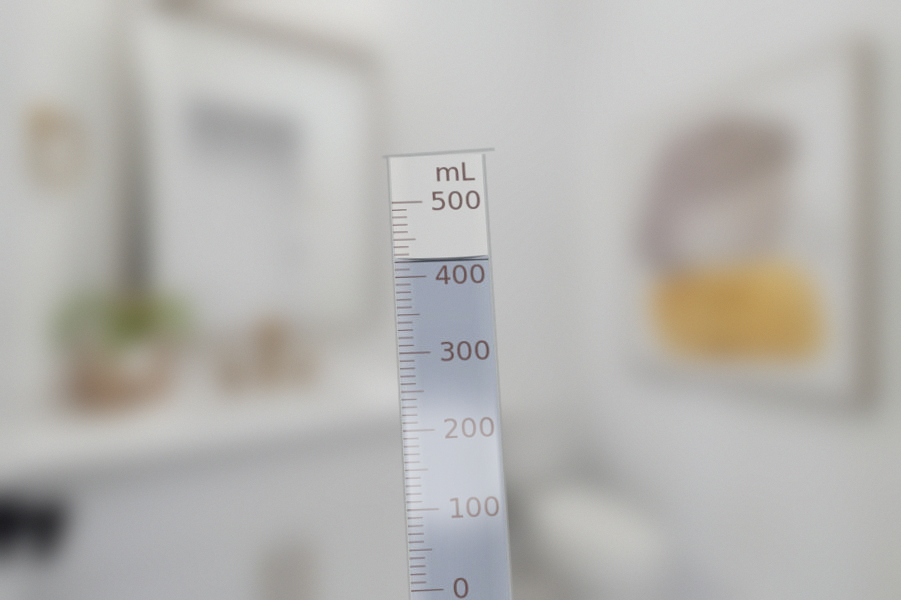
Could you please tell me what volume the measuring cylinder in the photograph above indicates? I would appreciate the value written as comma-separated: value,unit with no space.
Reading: 420,mL
